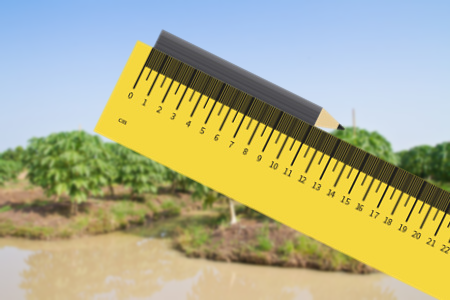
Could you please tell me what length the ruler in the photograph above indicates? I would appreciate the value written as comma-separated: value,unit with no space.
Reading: 13,cm
